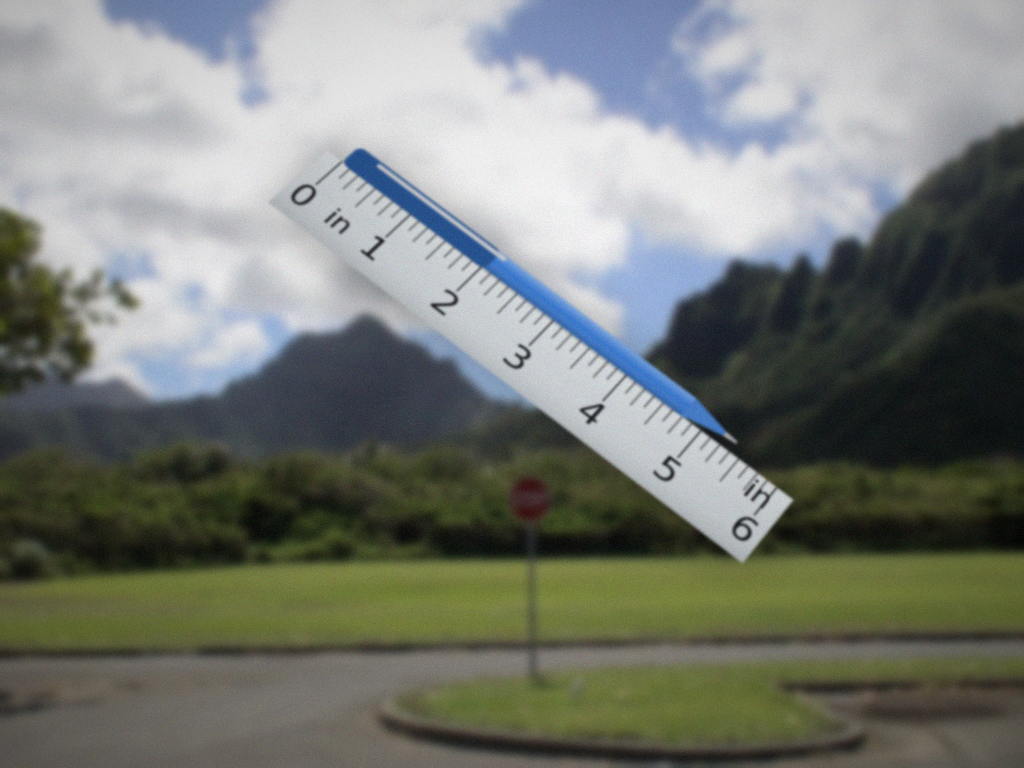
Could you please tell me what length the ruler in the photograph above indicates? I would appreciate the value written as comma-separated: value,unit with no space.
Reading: 5.375,in
